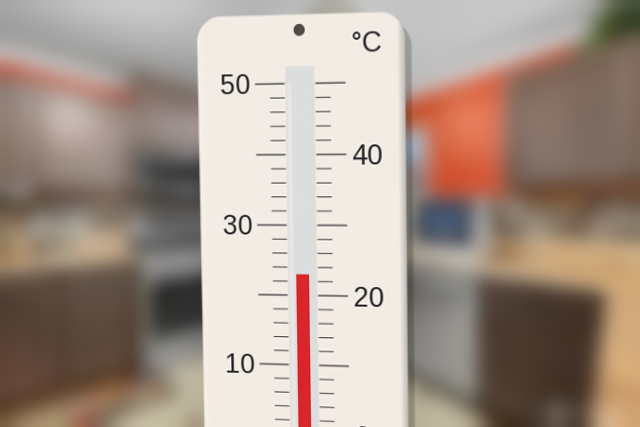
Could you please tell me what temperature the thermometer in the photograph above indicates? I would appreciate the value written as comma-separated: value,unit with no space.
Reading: 23,°C
